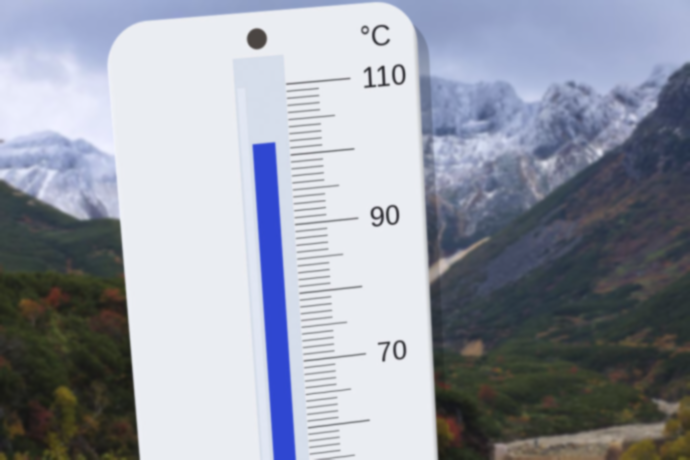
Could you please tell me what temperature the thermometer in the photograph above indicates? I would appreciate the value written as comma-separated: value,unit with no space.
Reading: 102,°C
